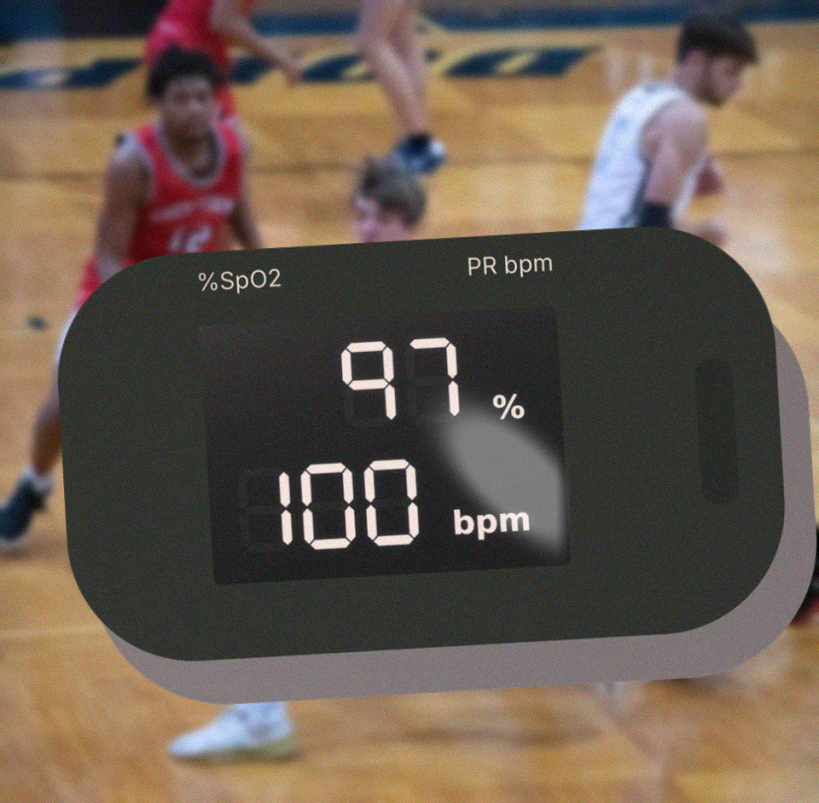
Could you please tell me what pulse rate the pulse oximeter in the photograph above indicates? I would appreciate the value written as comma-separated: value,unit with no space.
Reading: 100,bpm
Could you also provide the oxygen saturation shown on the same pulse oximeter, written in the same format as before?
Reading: 97,%
